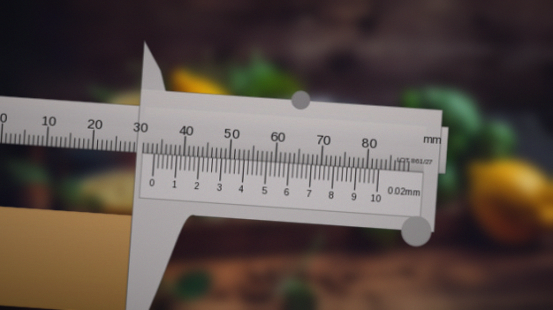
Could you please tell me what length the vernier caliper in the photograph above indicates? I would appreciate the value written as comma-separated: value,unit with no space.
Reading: 33.5,mm
